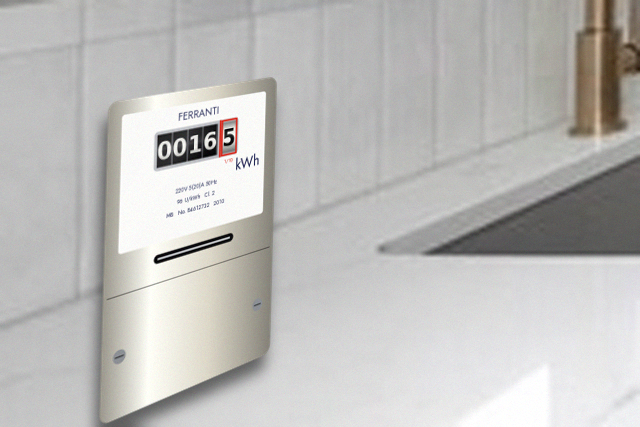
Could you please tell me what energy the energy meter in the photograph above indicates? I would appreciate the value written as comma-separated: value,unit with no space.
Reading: 16.5,kWh
